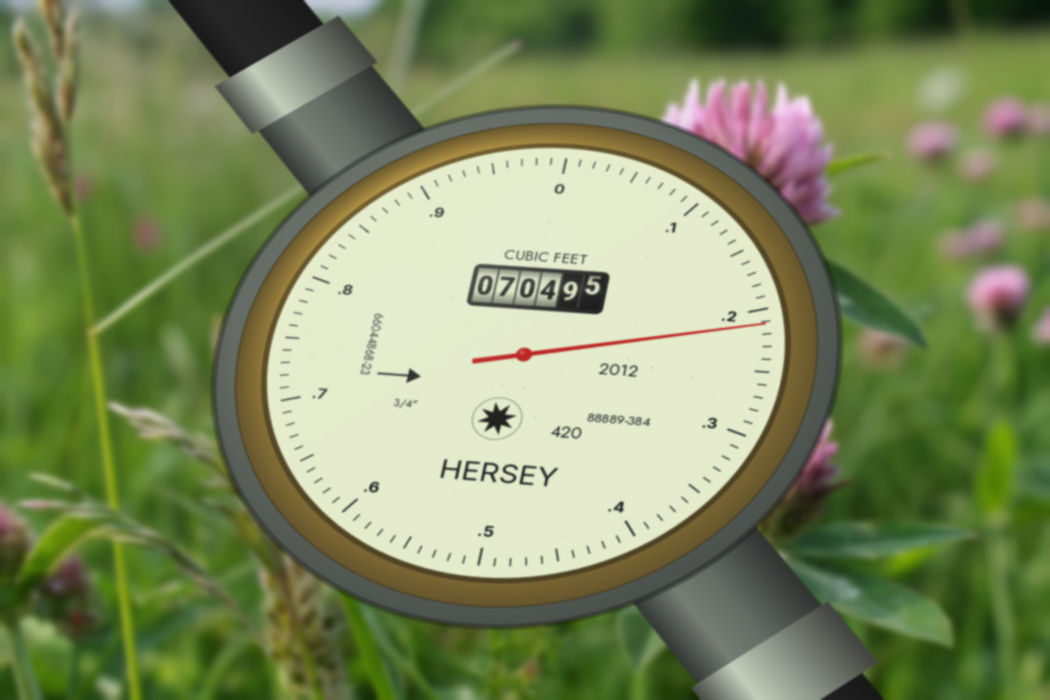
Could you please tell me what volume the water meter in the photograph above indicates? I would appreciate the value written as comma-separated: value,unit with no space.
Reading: 70495.21,ft³
